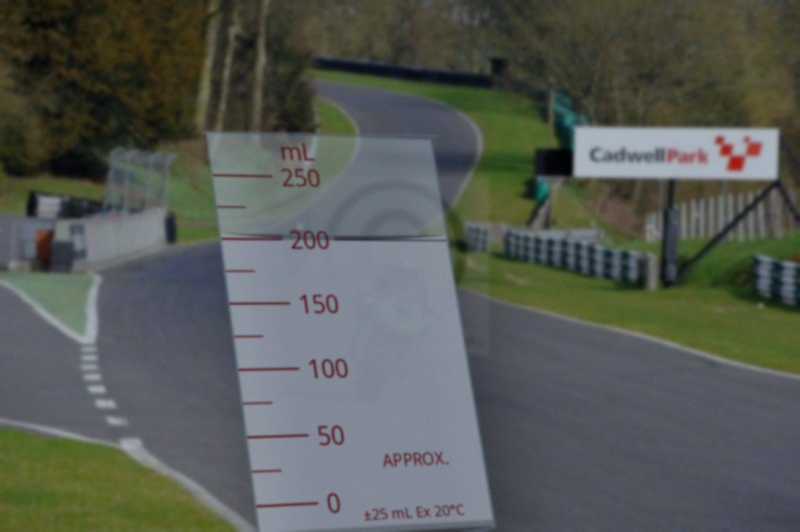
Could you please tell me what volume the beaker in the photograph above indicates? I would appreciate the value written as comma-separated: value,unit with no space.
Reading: 200,mL
